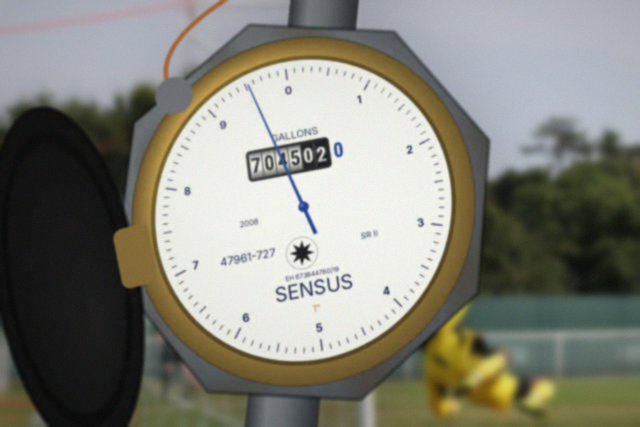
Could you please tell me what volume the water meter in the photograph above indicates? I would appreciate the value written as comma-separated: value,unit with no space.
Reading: 7045019.5,gal
